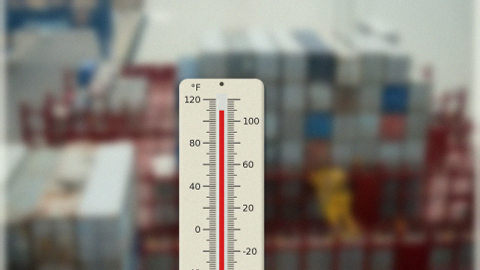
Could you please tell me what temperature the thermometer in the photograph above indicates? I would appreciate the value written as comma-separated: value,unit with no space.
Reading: 110,°F
